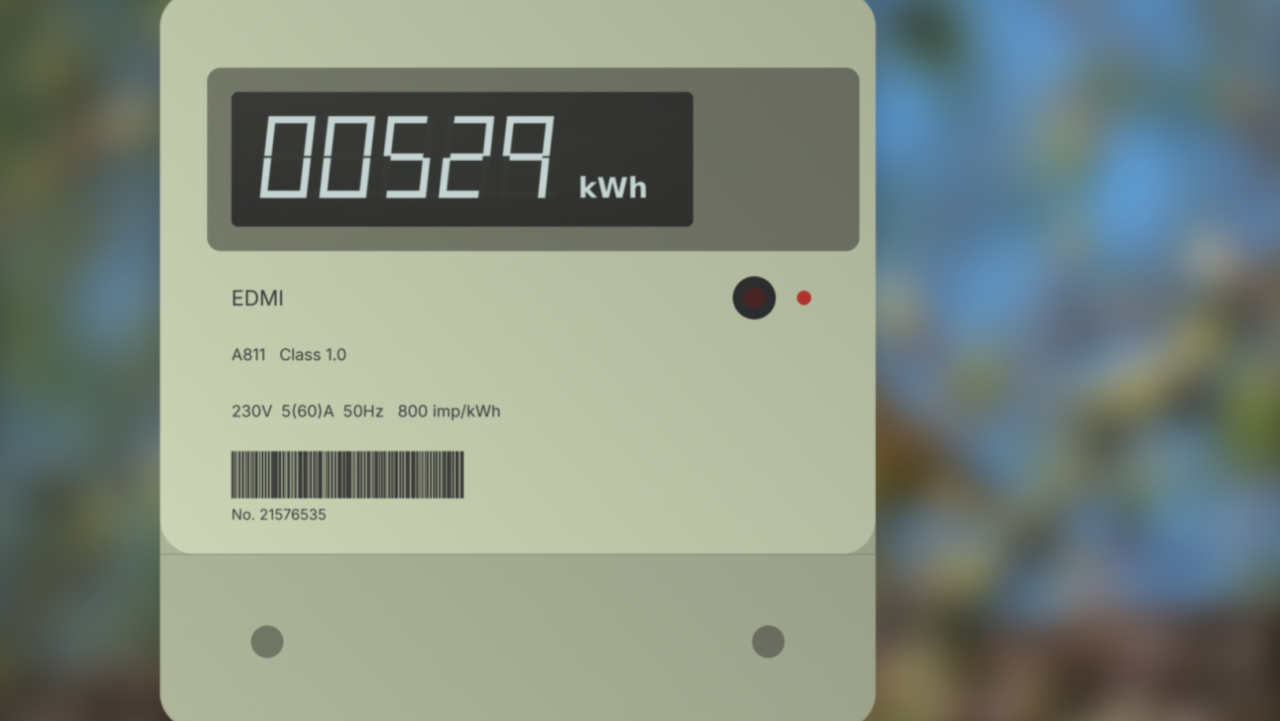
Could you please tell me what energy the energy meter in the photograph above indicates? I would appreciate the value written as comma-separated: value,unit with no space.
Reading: 529,kWh
